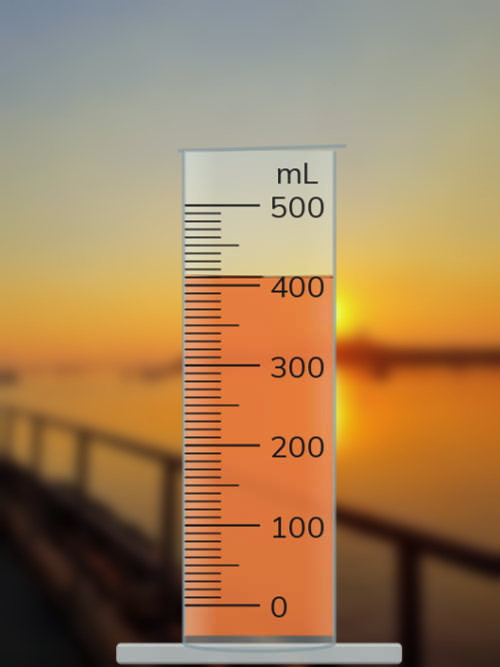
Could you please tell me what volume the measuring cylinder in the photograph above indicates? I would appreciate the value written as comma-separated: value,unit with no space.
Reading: 410,mL
